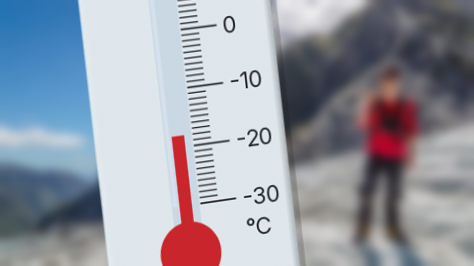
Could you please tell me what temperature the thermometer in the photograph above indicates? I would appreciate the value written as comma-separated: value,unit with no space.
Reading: -18,°C
